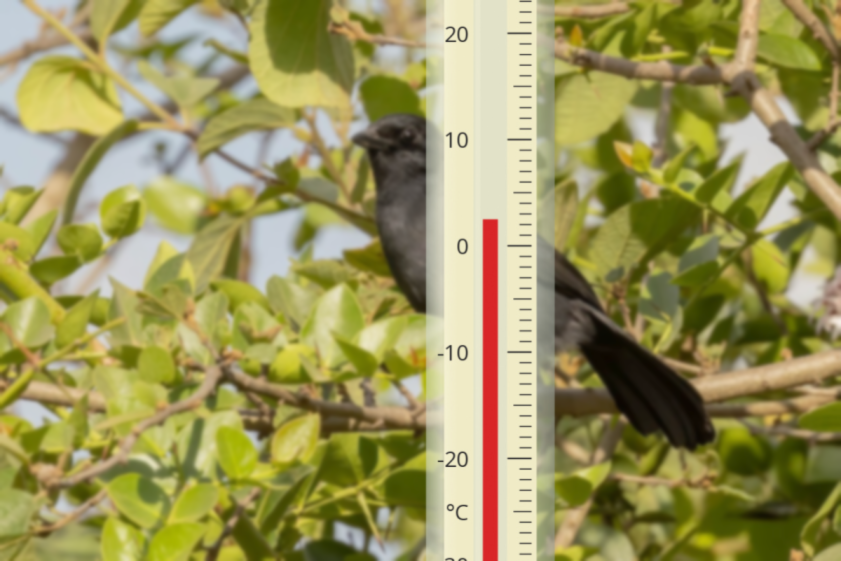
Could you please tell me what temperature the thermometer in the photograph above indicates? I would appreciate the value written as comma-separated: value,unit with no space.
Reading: 2.5,°C
